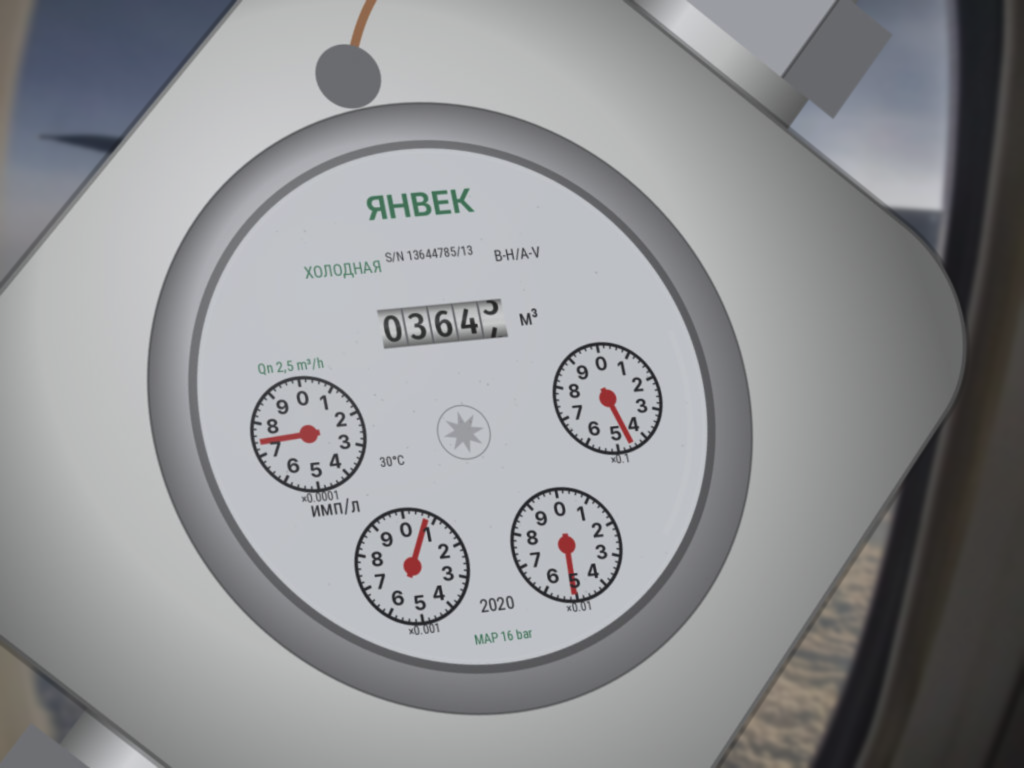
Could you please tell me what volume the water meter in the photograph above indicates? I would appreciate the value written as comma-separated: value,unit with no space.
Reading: 3643.4507,m³
